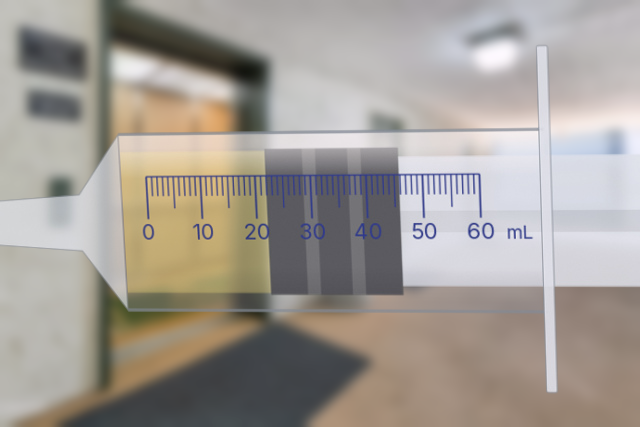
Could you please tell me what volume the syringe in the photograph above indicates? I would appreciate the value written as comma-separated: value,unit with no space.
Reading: 22,mL
